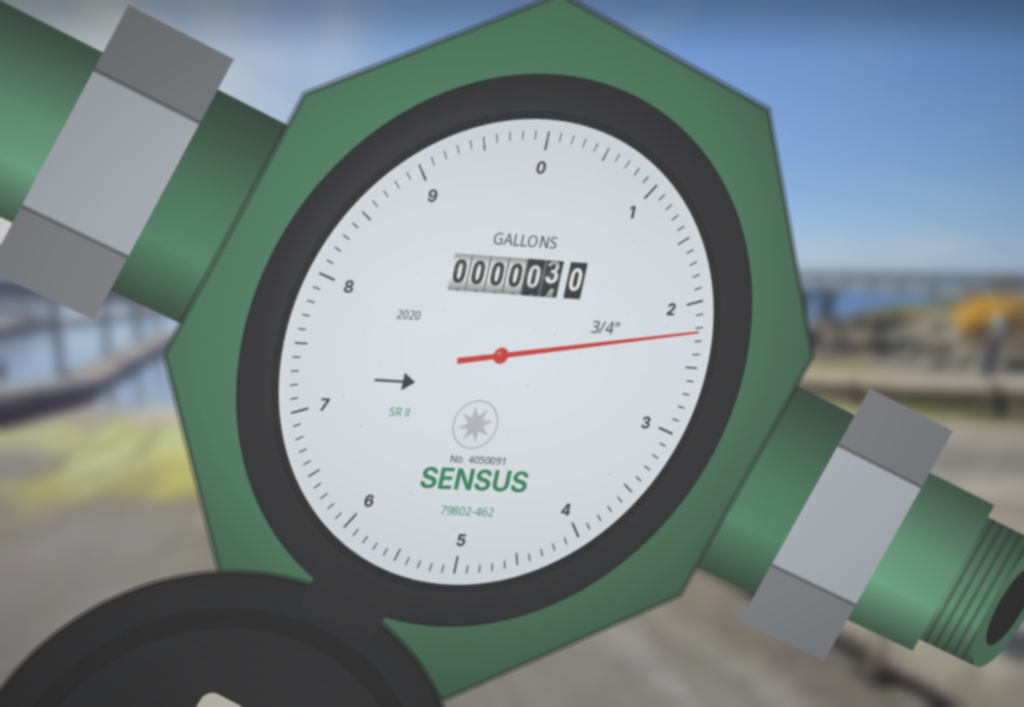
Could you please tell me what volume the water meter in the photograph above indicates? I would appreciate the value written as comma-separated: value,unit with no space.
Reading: 32.2,gal
